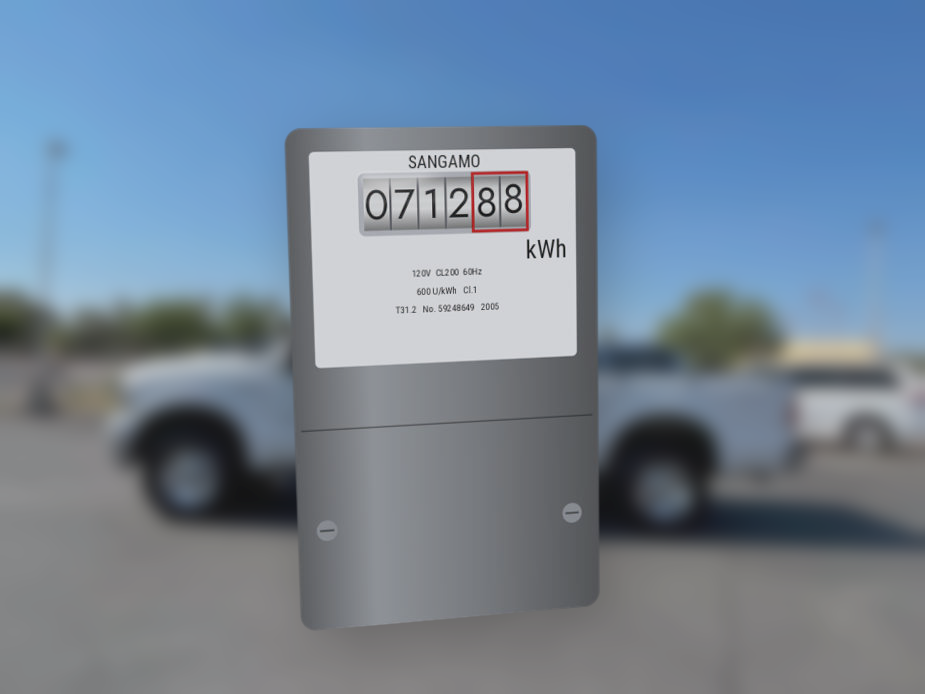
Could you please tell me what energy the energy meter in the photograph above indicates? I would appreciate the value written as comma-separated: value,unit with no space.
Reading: 712.88,kWh
